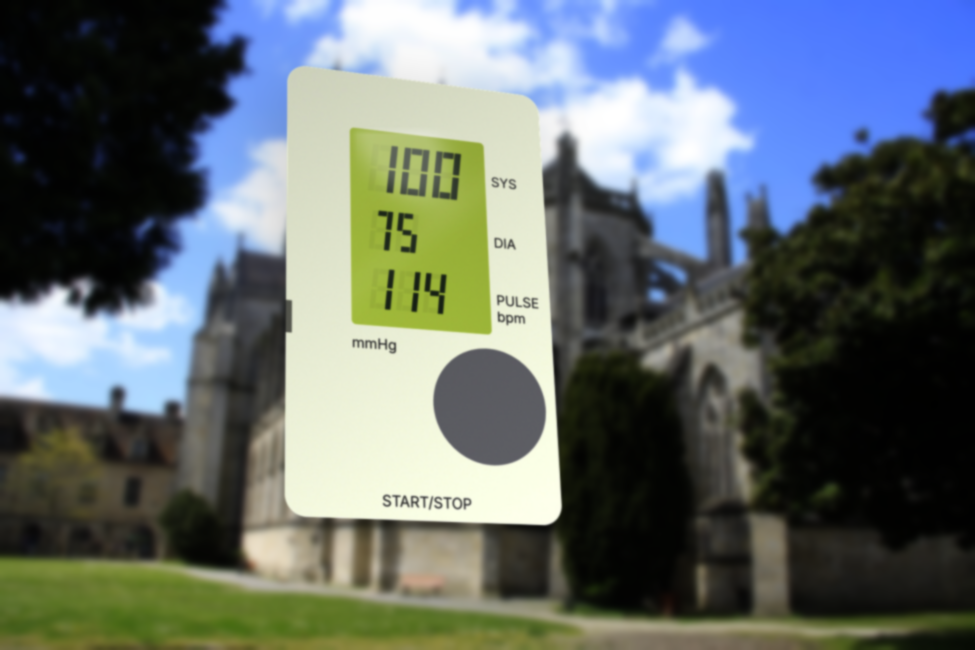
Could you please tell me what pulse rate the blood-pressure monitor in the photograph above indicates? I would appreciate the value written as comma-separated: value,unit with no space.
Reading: 114,bpm
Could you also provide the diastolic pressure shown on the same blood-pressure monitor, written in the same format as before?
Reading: 75,mmHg
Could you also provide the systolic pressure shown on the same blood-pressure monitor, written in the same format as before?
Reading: 100,mmHg
